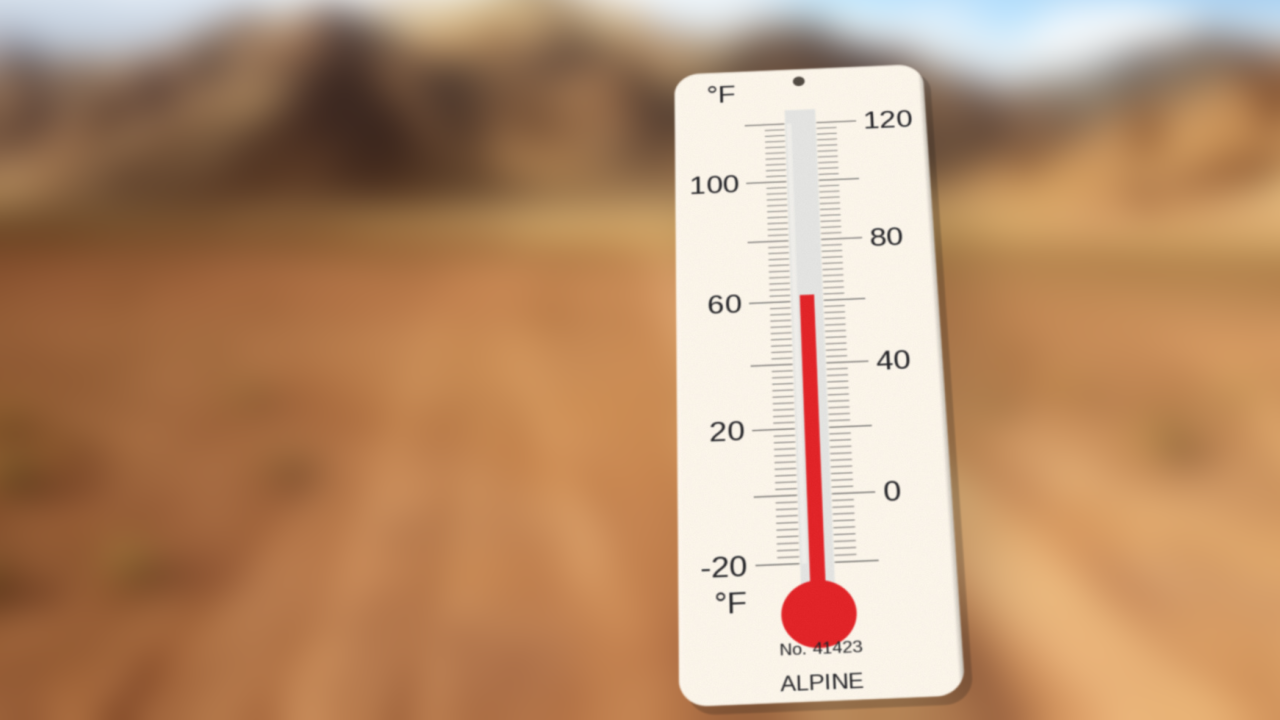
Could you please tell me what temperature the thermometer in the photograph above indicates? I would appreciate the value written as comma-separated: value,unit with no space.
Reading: 62,°F
